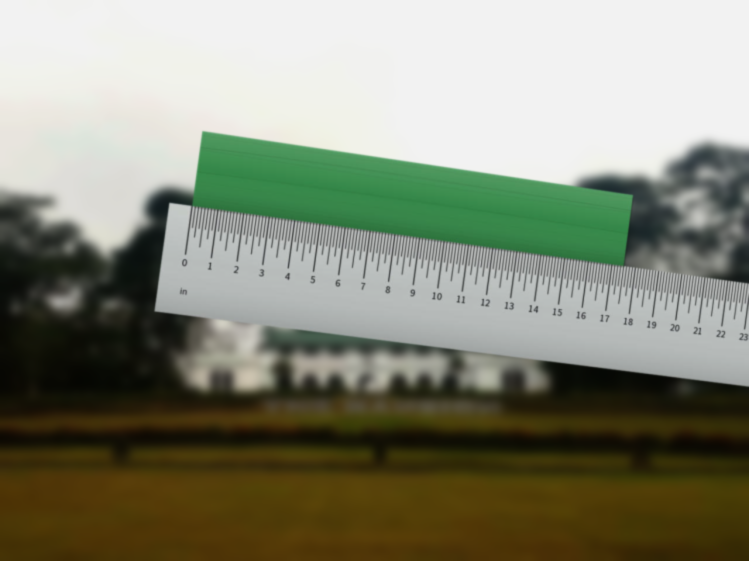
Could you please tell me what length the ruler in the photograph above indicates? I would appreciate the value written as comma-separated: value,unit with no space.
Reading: 17.5,in
